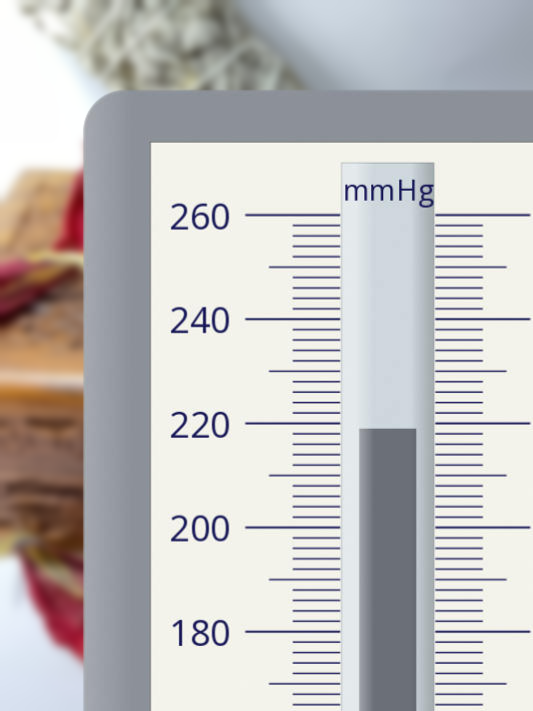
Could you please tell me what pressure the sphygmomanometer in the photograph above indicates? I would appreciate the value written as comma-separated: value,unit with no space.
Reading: 219,mmHg
